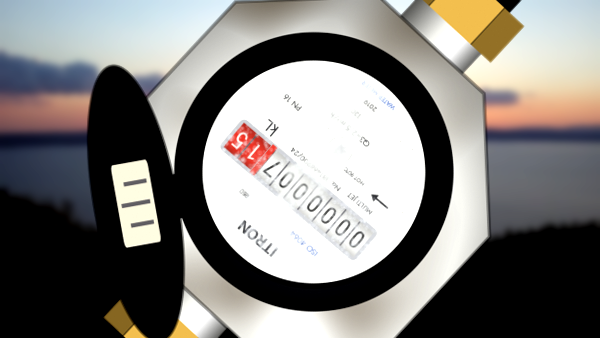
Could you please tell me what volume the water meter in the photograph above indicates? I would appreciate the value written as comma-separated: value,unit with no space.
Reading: 7.15,kL
